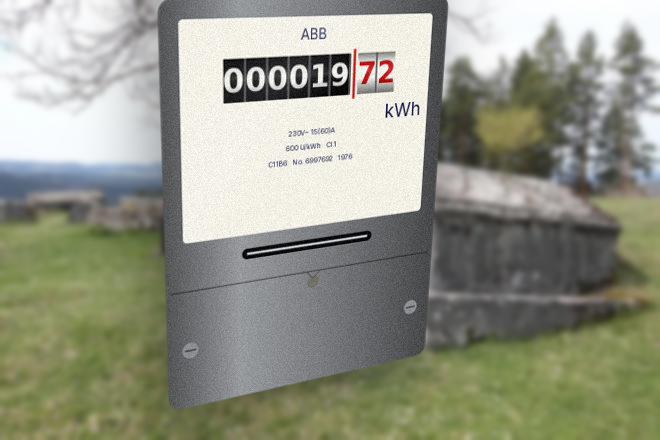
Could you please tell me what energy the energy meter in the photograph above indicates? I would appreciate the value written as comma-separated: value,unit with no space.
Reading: 19.72,kWh
